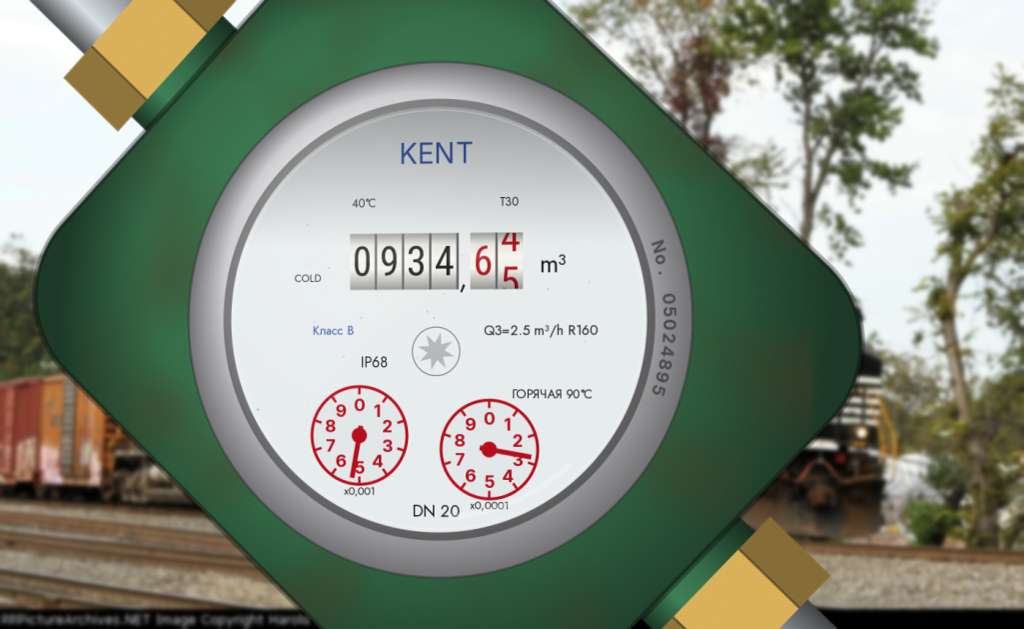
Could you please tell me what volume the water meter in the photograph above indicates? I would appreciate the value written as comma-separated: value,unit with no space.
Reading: 934.6452,m³
